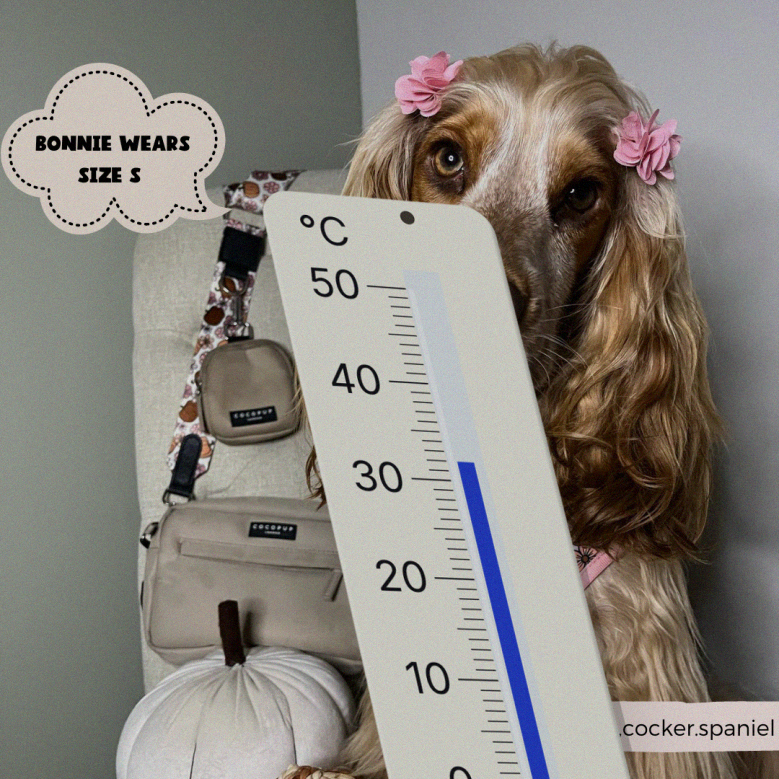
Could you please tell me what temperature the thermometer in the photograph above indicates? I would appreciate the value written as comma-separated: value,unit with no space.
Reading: 32,°C
